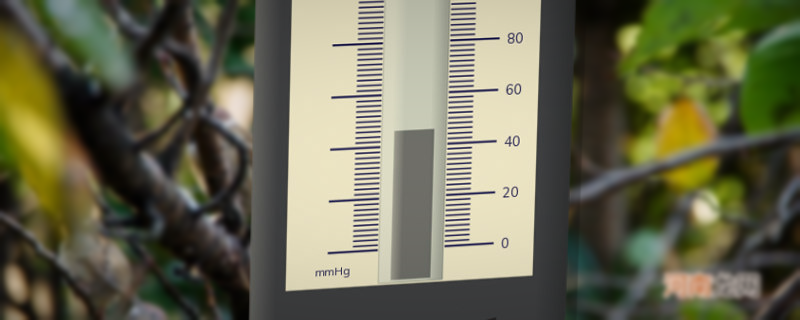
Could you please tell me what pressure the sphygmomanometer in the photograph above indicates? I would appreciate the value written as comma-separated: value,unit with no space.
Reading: 46,mmHg
